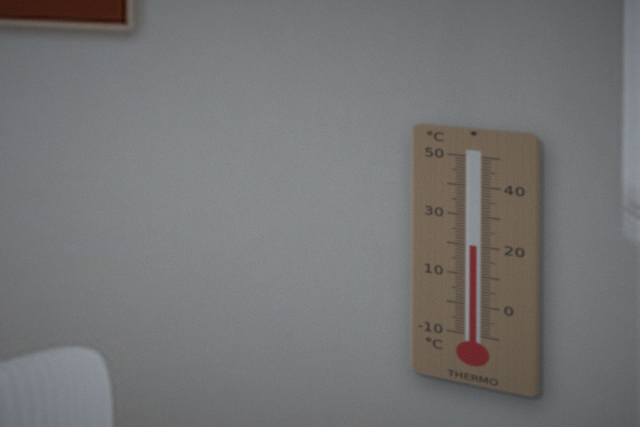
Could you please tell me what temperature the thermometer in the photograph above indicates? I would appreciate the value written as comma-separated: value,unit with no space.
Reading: 20,°C
